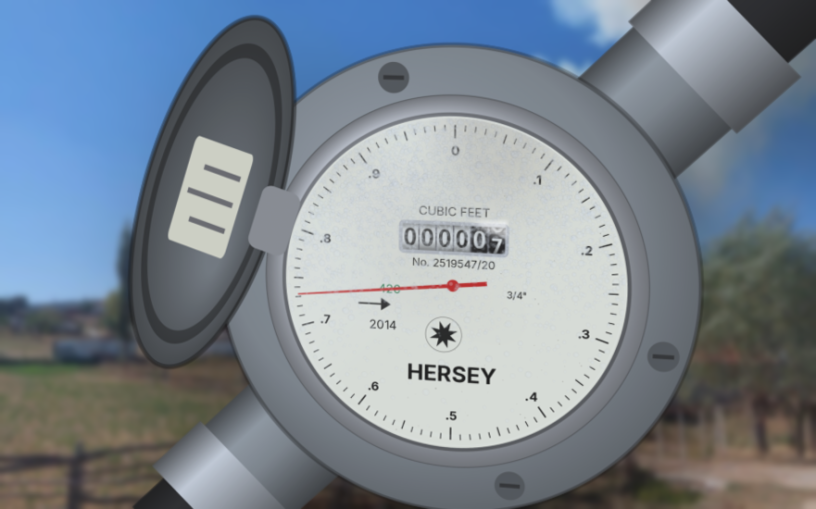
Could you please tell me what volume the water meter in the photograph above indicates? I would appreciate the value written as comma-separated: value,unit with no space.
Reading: 6.73,ft³
